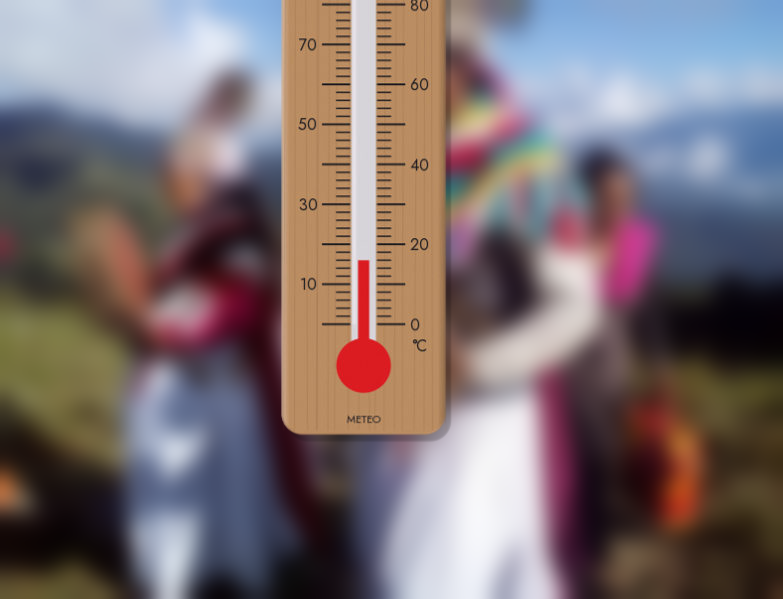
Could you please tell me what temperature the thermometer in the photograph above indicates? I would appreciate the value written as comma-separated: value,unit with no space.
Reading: 16,°C
